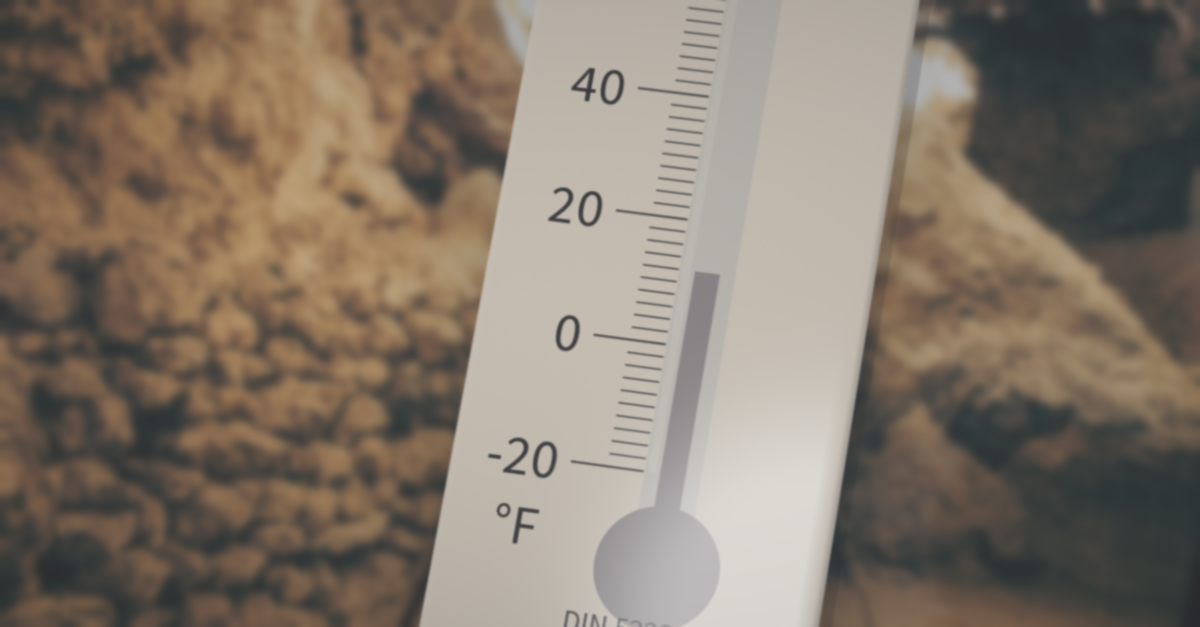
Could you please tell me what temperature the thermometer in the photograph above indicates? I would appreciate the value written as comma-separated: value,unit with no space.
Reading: 12,°F
